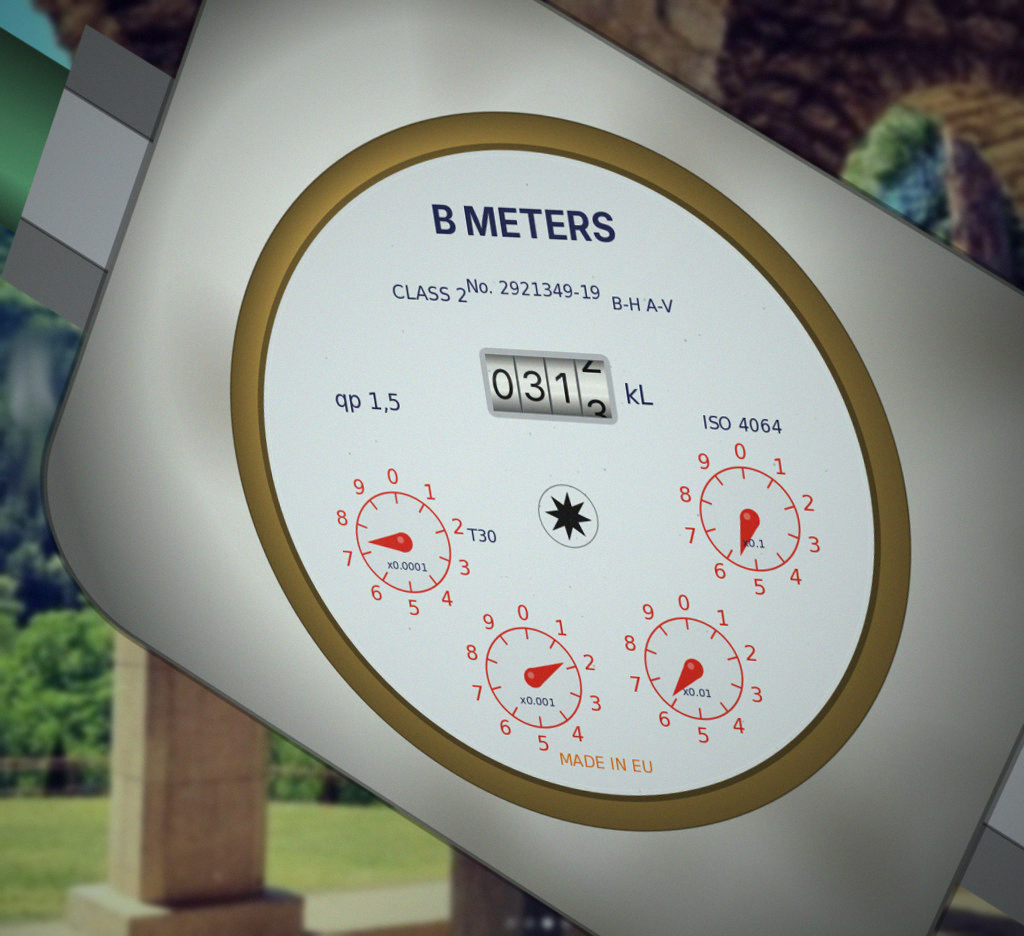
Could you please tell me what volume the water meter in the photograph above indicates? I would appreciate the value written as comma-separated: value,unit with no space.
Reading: 312.5617,kL
